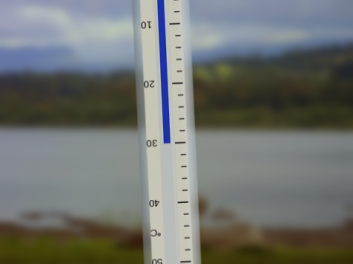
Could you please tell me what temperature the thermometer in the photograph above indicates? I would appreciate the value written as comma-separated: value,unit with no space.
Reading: 30,°C
